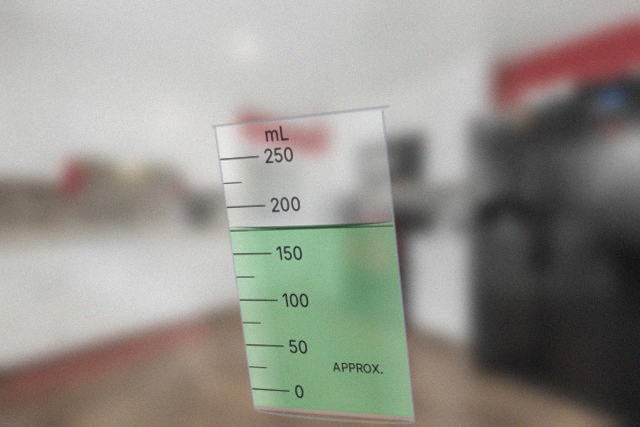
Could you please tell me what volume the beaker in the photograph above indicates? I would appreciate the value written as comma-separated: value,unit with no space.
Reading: 175,mL
